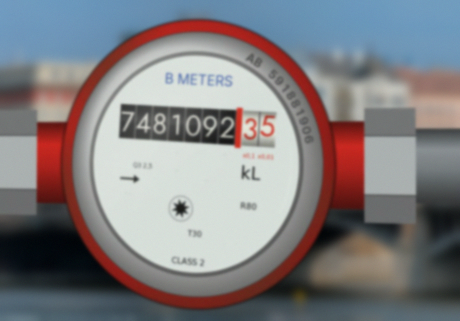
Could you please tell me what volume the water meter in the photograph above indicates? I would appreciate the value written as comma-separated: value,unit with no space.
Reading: 7481092.35,kL
